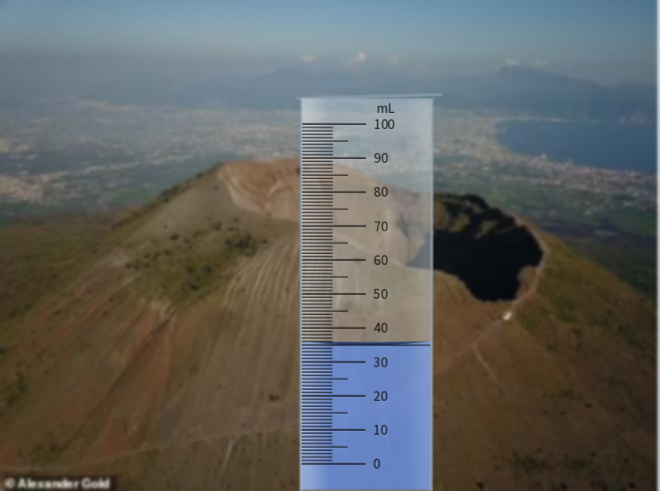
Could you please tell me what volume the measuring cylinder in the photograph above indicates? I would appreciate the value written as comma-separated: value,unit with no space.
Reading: 35,mL
